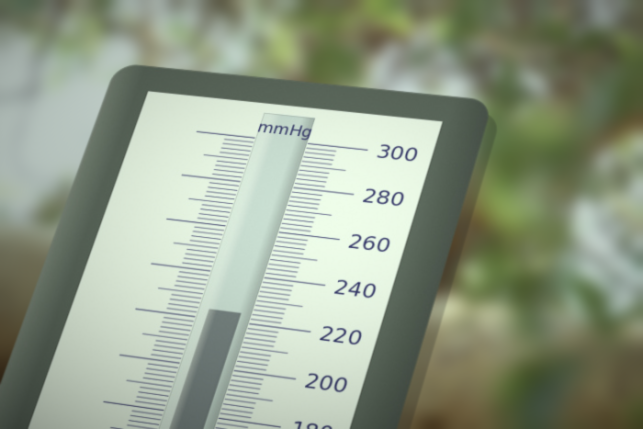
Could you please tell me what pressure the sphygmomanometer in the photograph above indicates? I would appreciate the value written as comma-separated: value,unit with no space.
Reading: 224,mmHg
